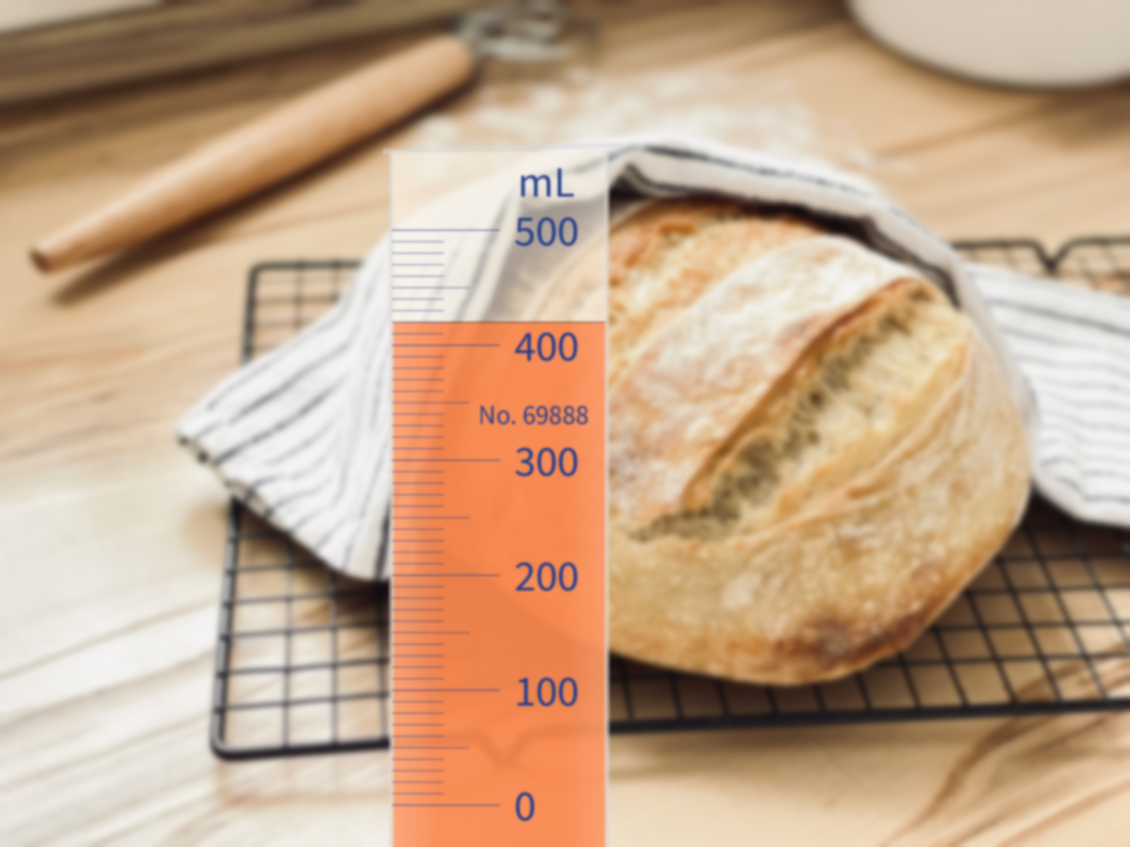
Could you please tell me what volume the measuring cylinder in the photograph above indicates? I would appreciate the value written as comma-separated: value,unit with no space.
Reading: 420,mL
